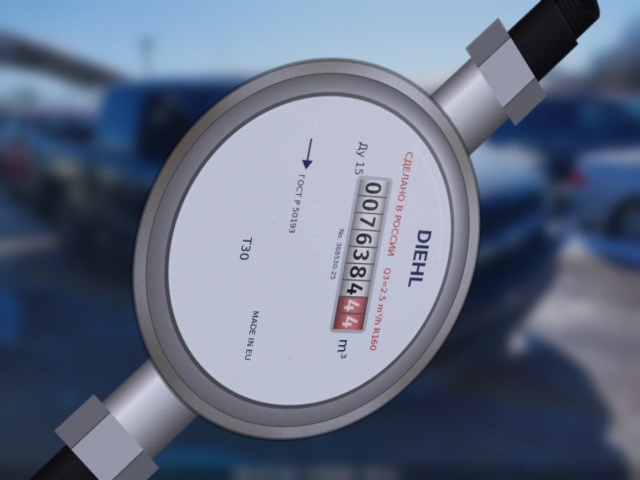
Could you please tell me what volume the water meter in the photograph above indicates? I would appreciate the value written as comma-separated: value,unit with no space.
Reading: 76384.44,m³
